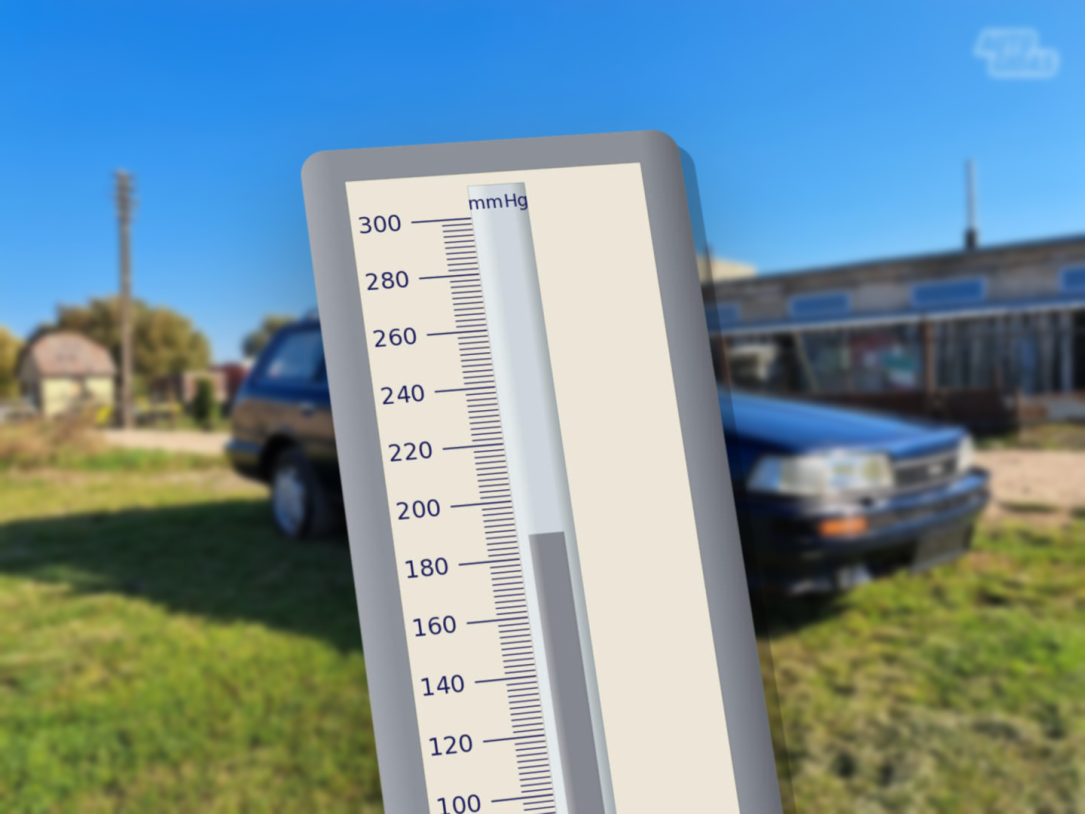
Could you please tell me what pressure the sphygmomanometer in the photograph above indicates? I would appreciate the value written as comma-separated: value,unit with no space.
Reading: 188,mmHg
